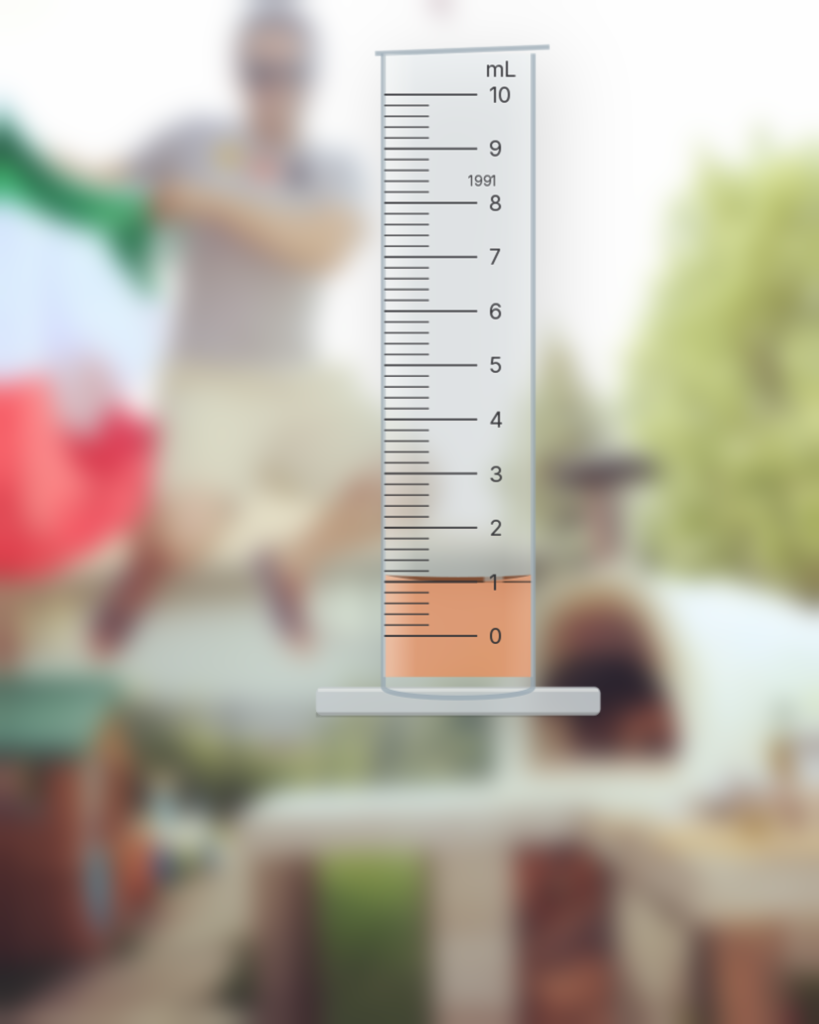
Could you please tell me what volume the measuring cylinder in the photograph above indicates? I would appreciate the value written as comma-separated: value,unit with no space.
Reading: 1,mL
